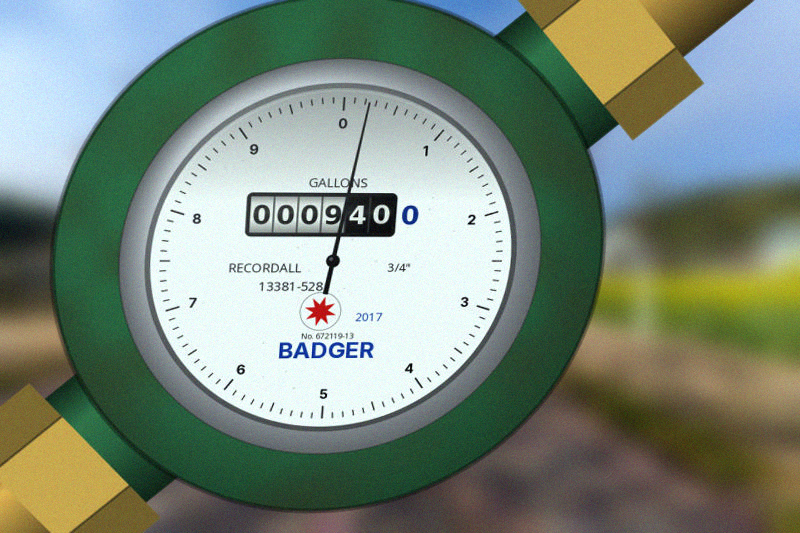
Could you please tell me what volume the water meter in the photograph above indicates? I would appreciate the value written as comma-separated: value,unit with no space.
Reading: 9400.2,gal
